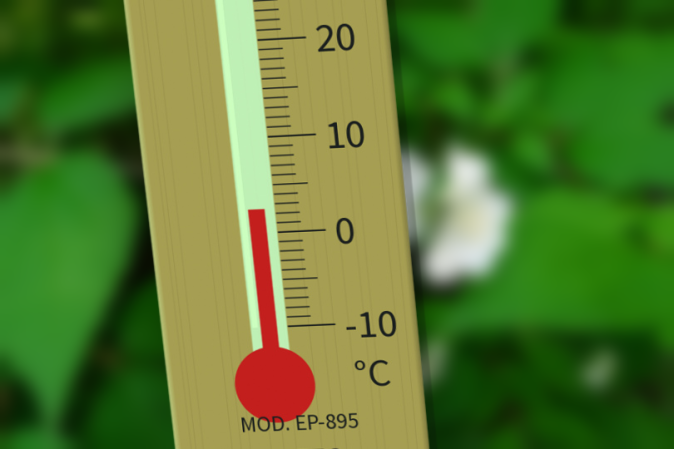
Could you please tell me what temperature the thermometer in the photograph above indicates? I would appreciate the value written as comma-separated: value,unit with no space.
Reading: 2.5,°C
